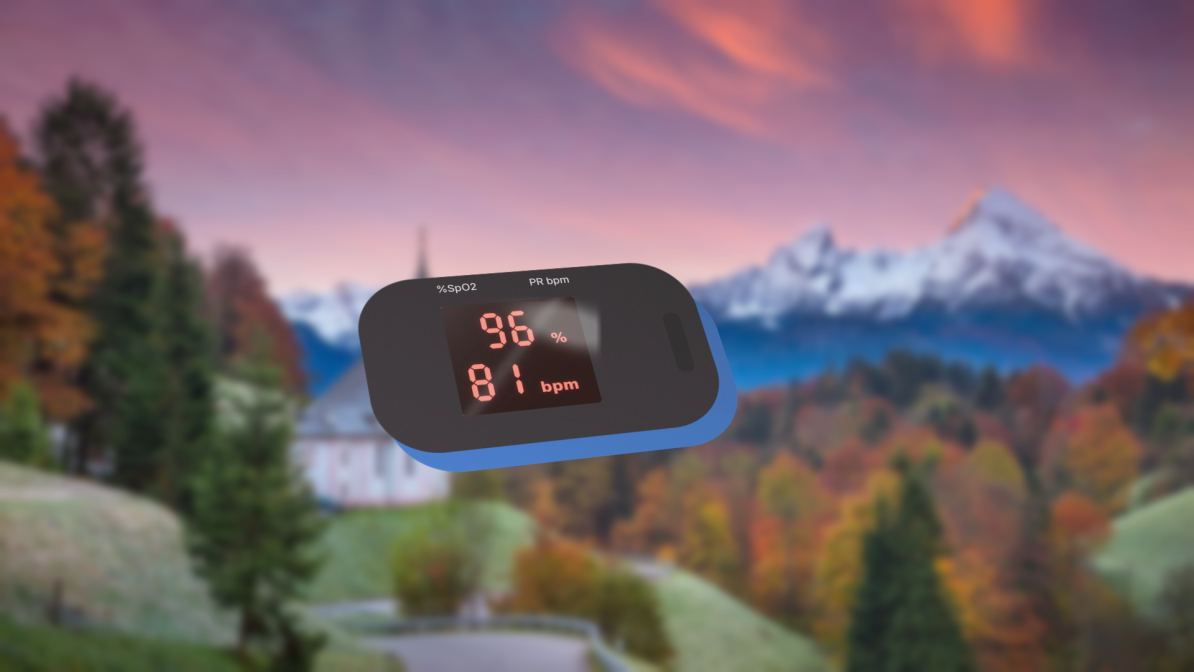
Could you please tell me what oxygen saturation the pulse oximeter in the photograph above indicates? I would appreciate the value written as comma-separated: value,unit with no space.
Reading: 96,%
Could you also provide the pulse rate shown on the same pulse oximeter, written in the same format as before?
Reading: 81,bpm
